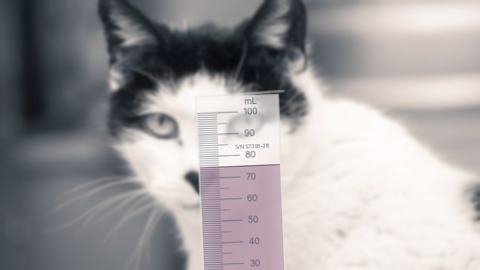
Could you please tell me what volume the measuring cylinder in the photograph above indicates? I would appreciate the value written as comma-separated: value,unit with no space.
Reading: 75,mL
